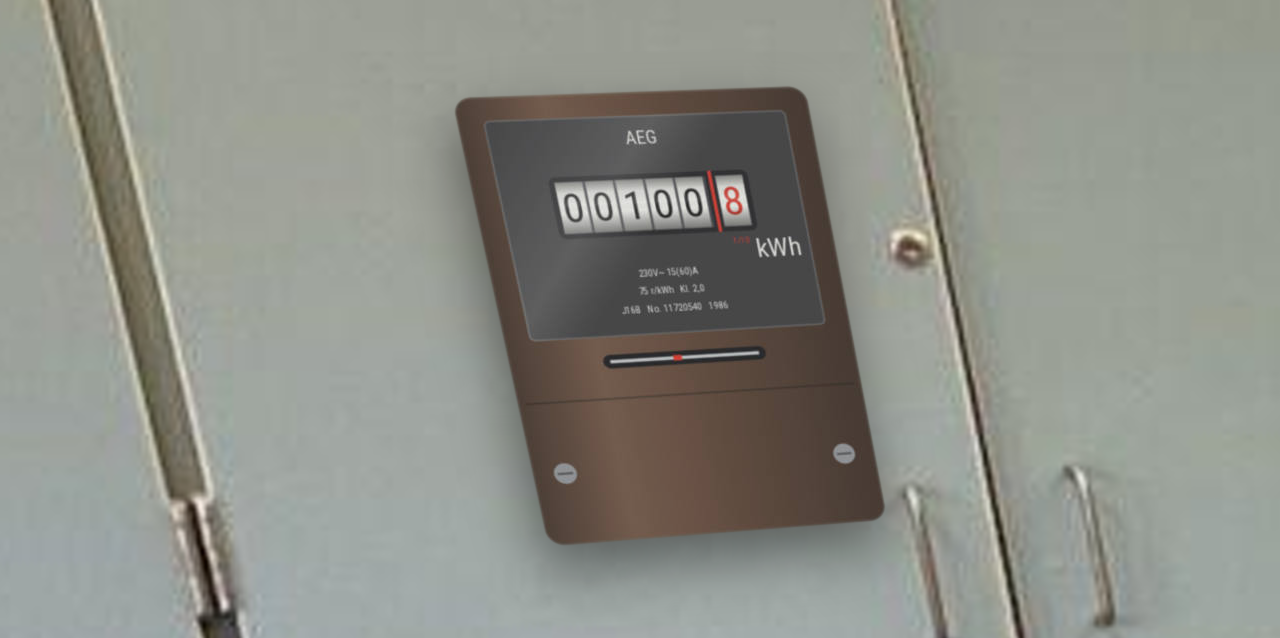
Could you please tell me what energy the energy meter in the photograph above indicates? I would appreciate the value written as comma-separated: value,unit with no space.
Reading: 100.8,kWh
